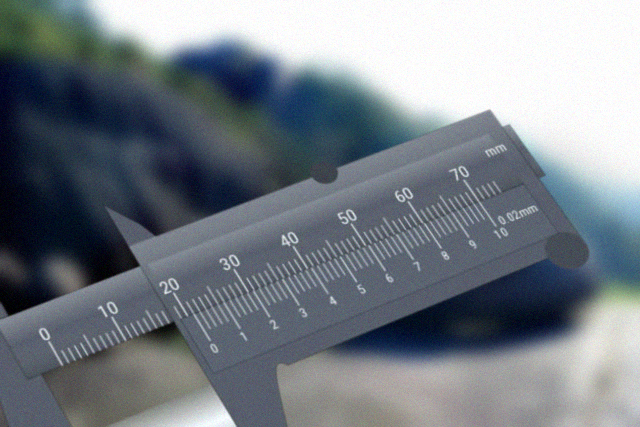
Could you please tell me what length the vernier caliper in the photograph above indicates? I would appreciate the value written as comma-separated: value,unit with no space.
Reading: 21.0,mm
